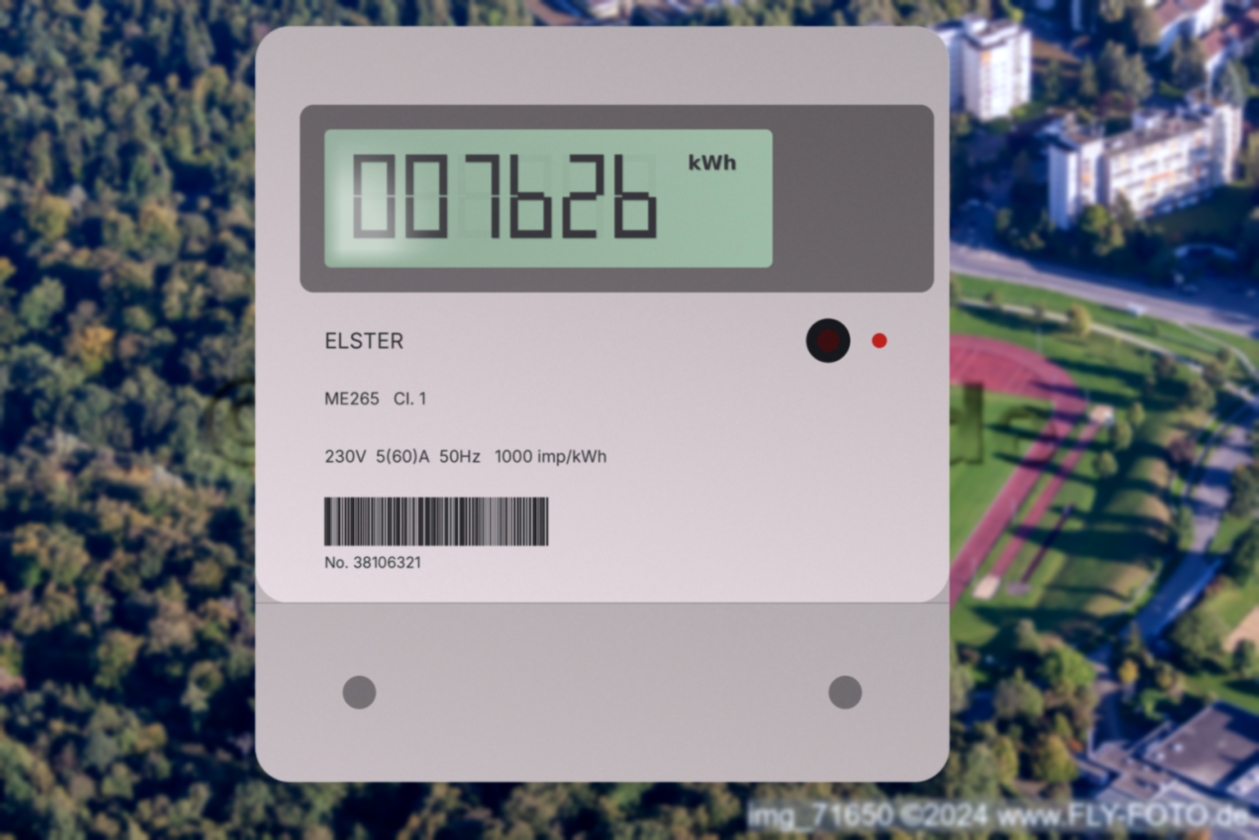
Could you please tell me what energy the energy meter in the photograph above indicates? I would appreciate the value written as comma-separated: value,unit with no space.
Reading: 7626,kWh
